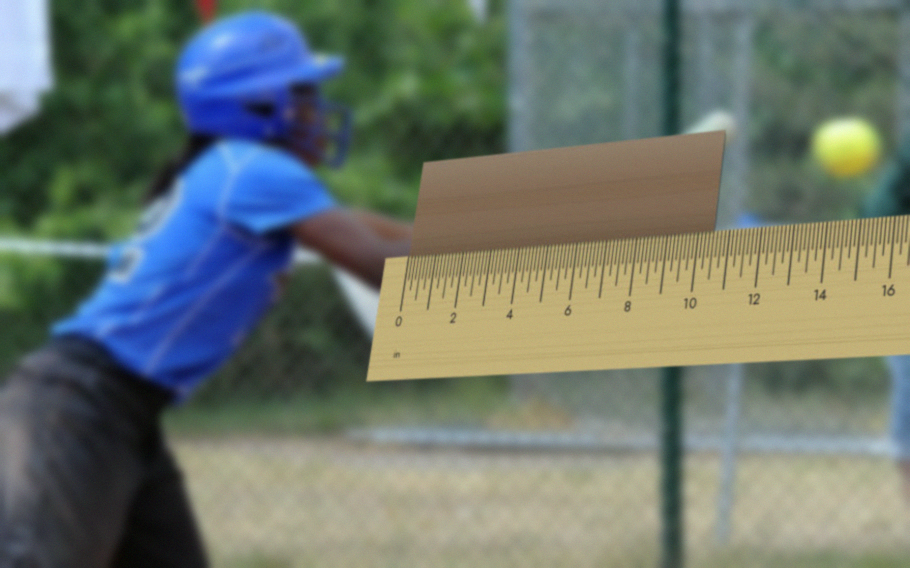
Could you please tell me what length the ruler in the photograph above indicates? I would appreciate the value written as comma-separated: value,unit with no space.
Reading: 10.5,in
